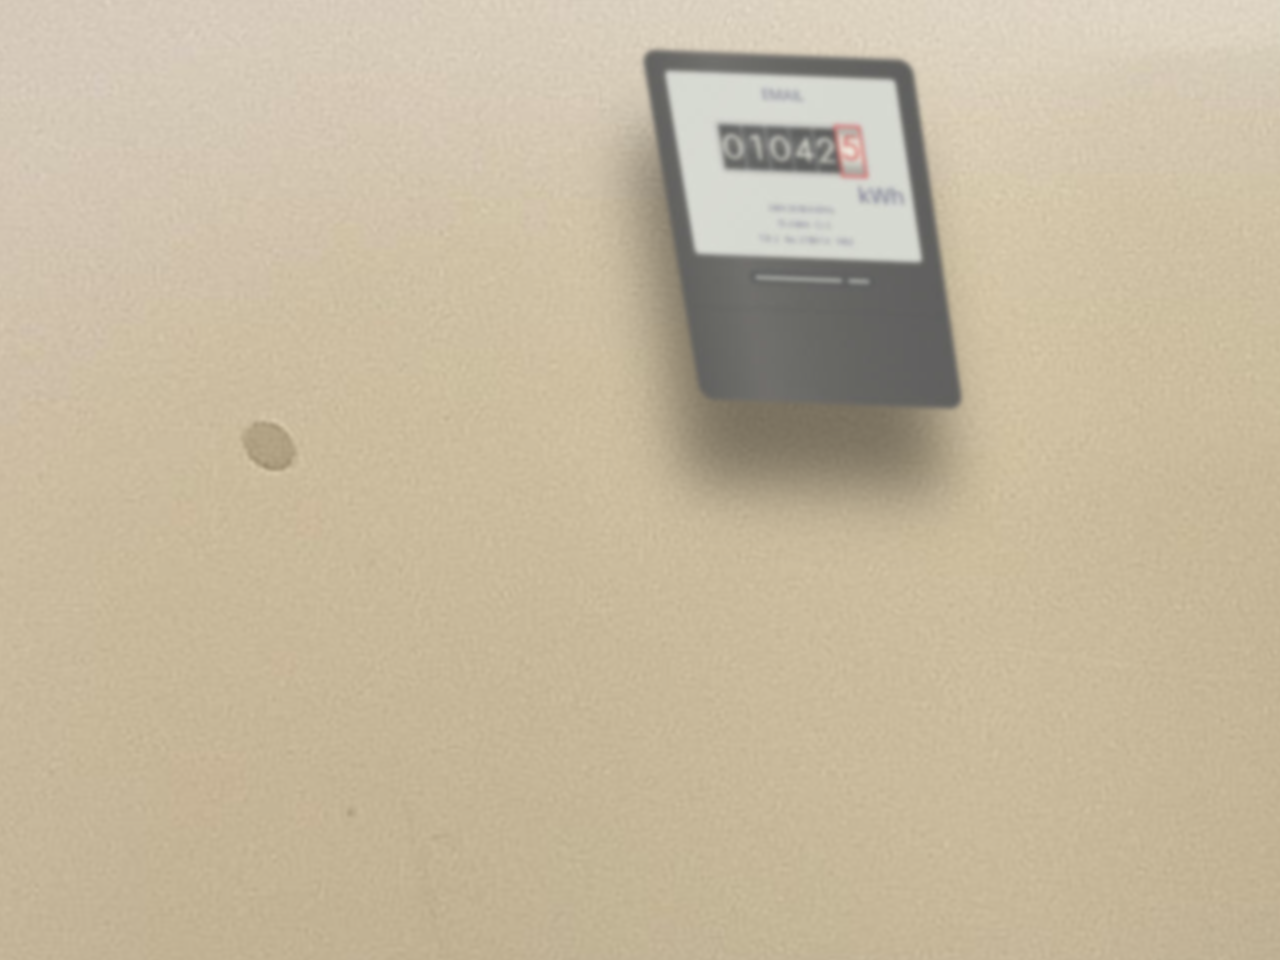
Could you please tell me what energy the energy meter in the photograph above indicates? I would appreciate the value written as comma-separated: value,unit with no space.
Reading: 1042.5,kWh
